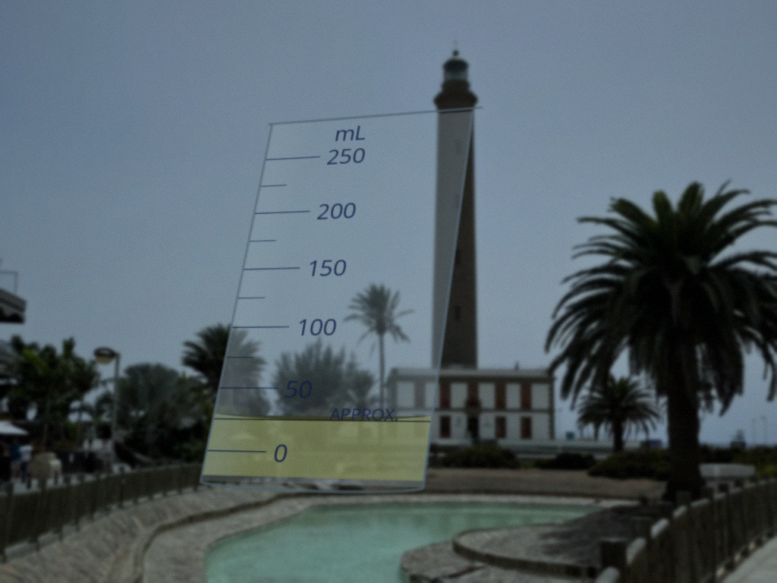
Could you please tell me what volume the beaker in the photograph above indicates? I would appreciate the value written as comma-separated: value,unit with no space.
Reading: 25,mL
